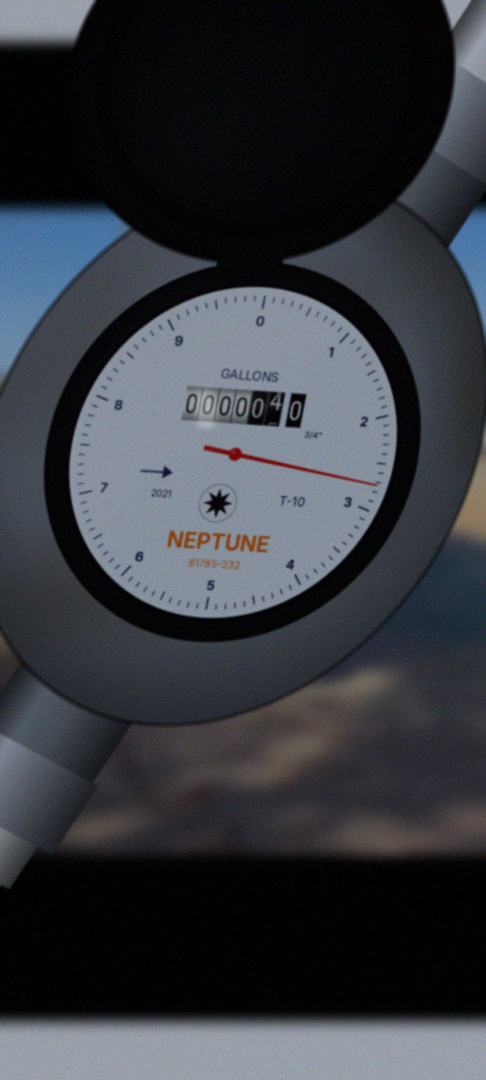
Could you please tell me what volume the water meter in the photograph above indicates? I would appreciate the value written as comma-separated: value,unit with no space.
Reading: 42.7,gal
